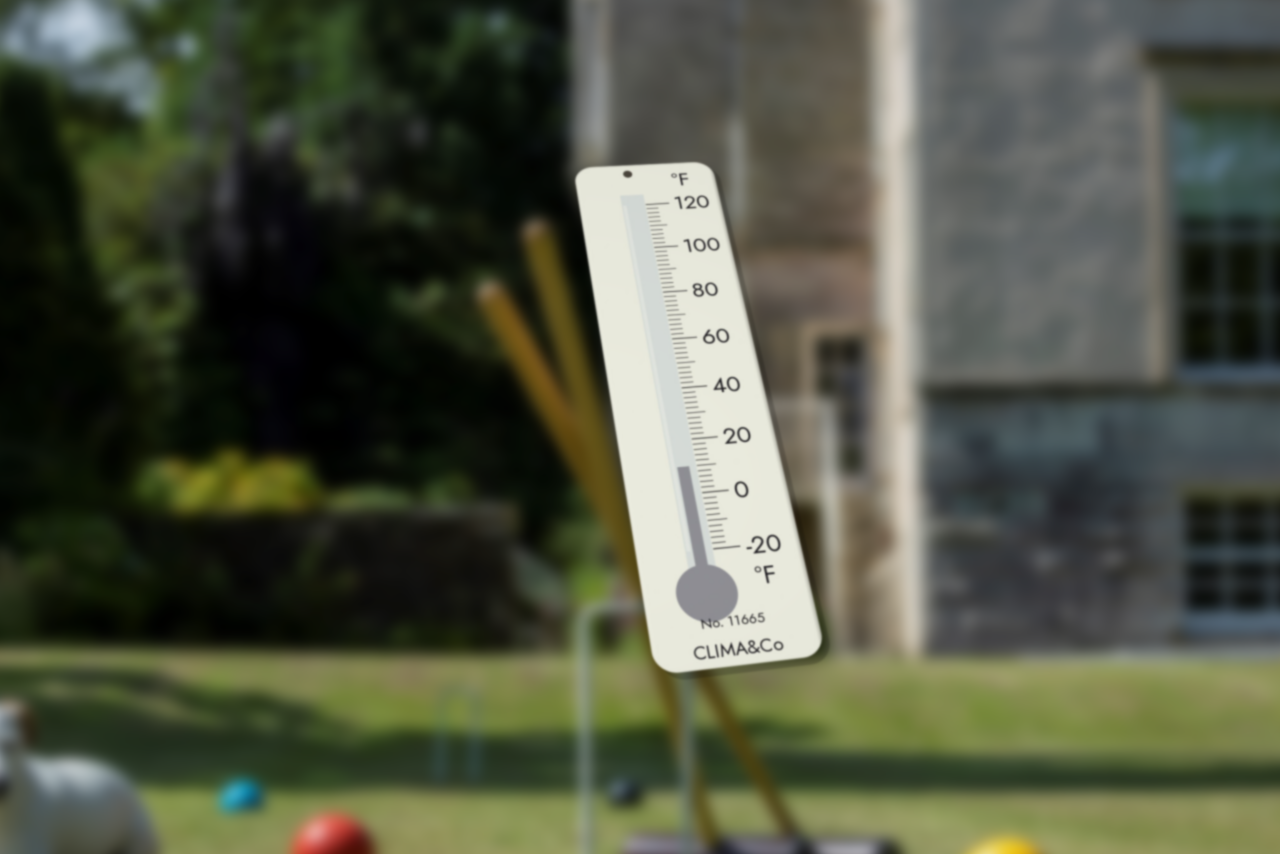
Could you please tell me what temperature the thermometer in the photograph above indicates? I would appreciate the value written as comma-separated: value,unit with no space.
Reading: 10,°F
